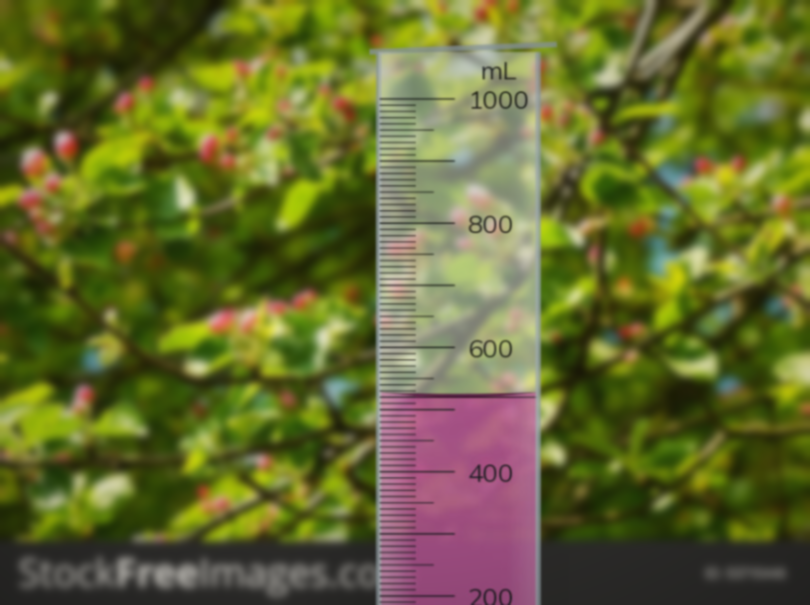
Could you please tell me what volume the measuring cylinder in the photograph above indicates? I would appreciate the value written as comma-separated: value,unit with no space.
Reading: 520,mL
